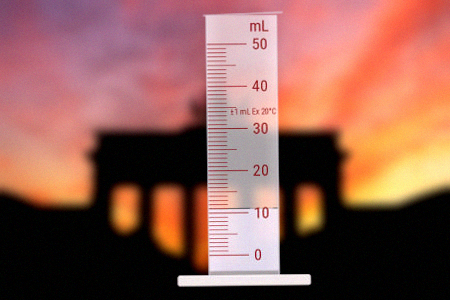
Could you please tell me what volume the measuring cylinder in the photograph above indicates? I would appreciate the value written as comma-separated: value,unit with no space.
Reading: 11,mL
